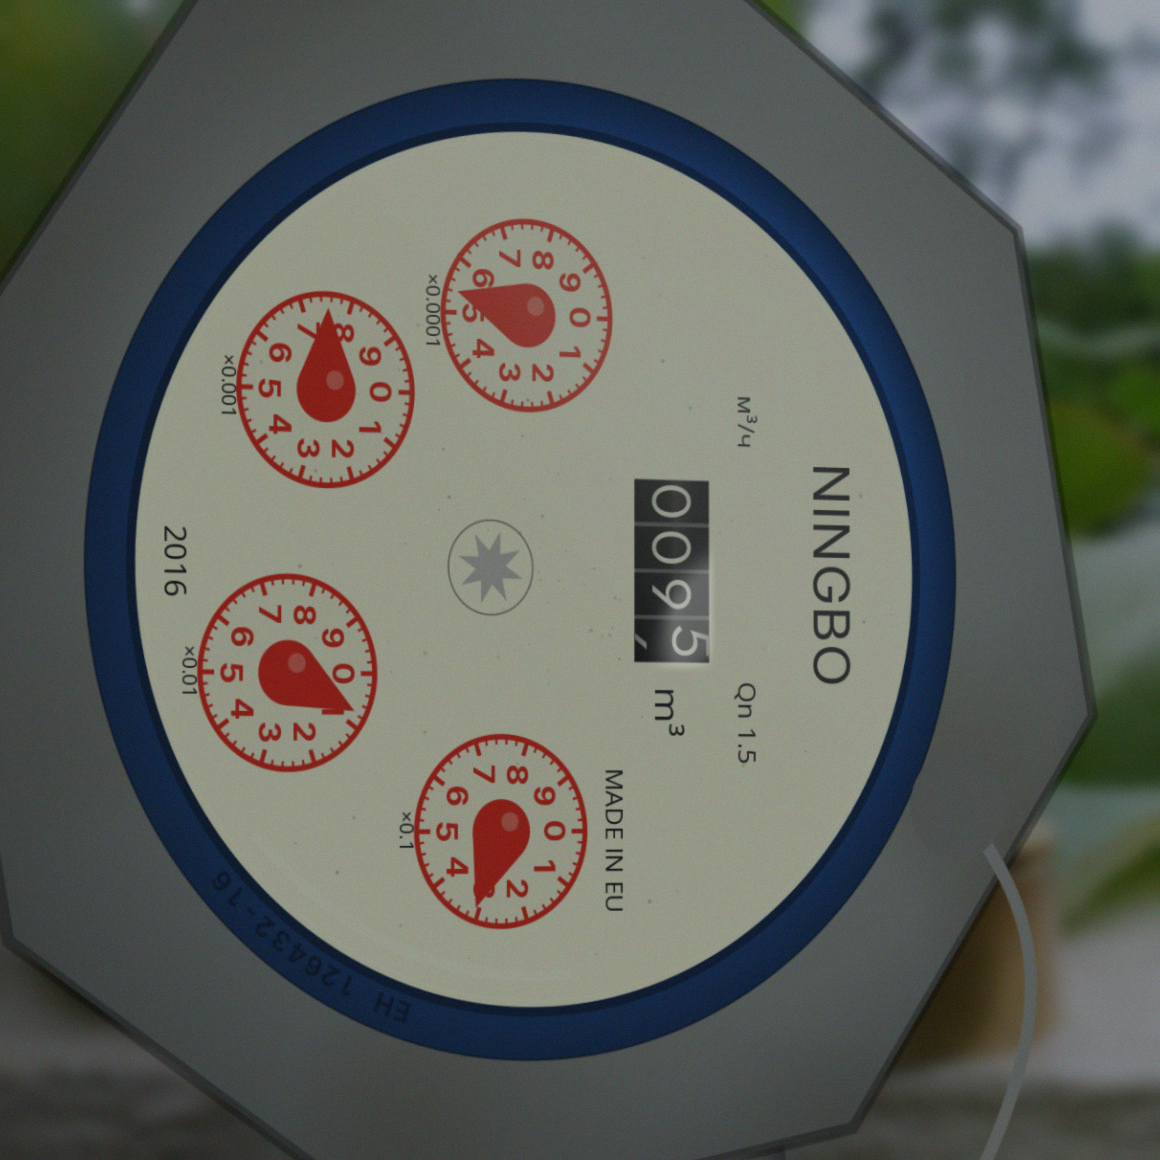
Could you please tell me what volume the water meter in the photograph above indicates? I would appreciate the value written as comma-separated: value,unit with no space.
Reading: 95.3075,m³
